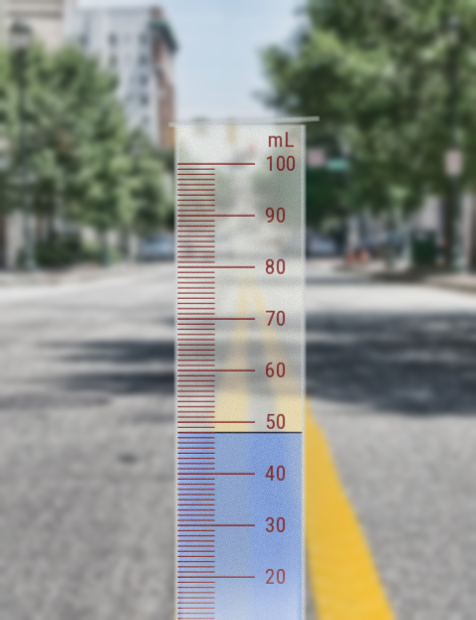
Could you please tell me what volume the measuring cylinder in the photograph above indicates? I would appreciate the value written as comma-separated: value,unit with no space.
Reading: 48,mL
